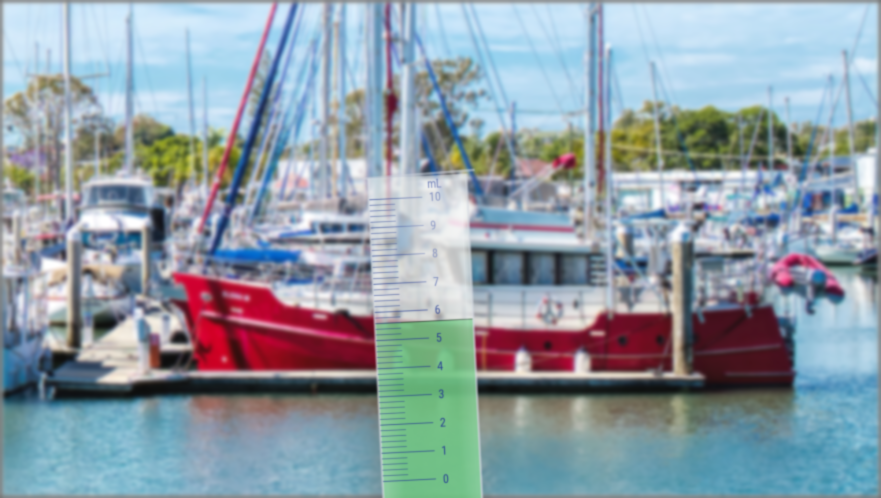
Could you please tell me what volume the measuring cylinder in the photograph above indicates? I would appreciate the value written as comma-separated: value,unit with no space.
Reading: 5.6,mL
